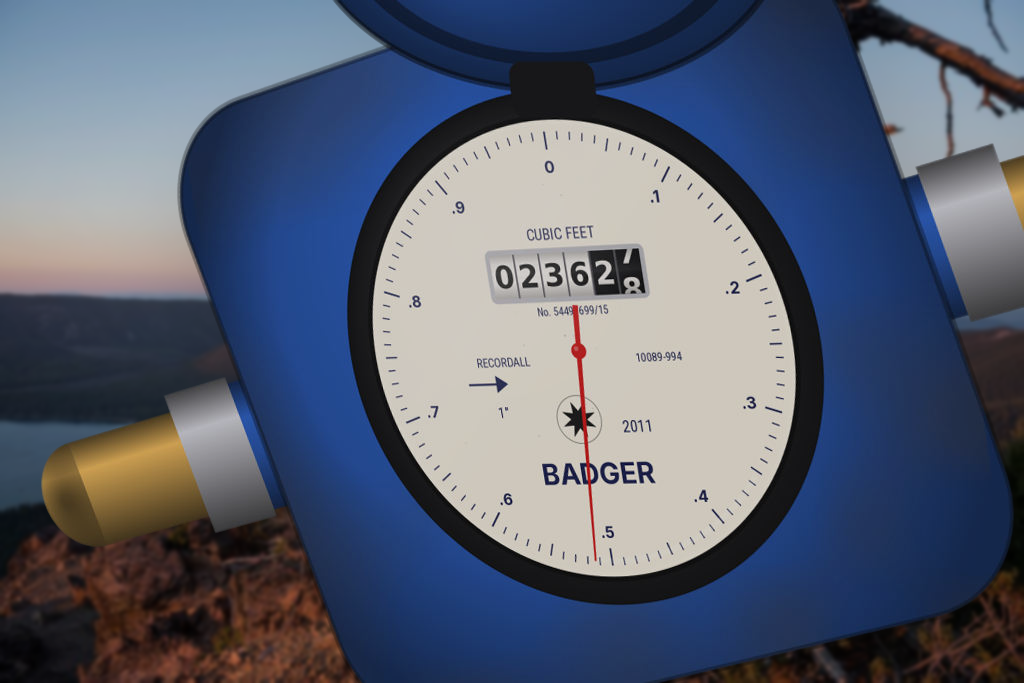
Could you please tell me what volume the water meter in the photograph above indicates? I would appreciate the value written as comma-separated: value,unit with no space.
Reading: 23627.51,ft³
